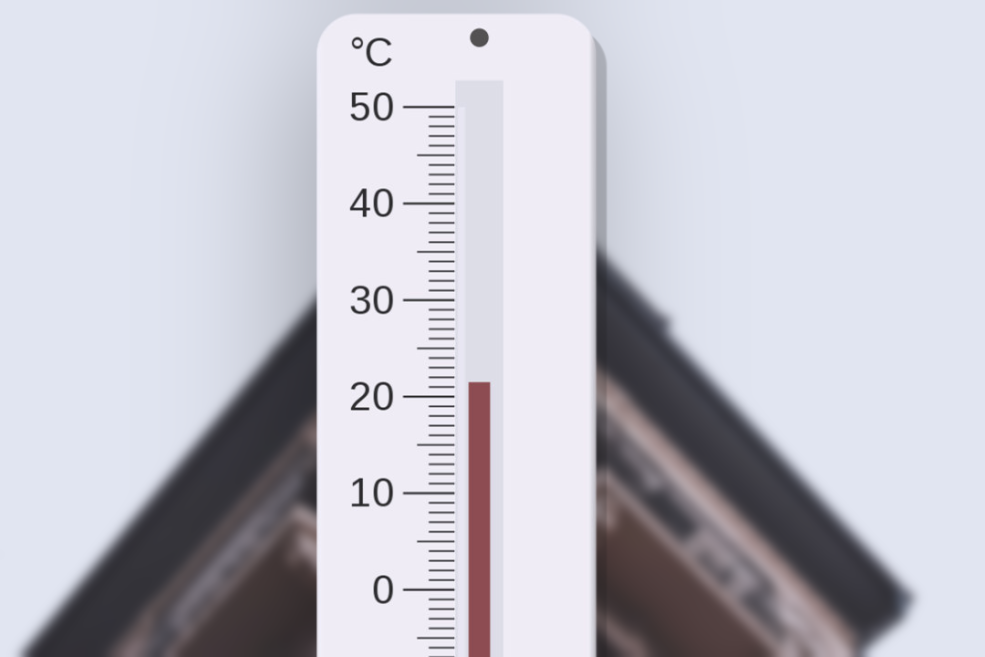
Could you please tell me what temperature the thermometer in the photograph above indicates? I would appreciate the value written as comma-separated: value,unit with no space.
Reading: 21.5,°C
